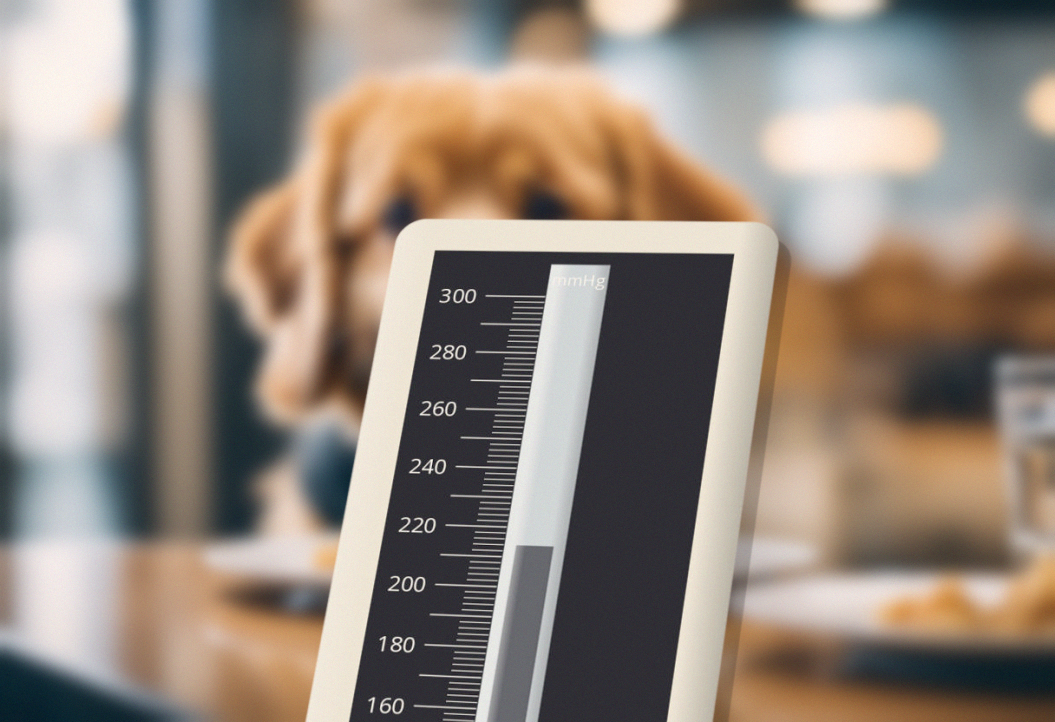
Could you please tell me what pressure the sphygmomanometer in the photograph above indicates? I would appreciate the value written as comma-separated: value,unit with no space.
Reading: 214,mmHg
